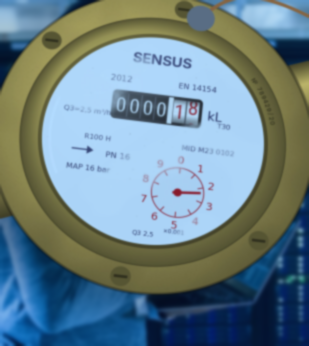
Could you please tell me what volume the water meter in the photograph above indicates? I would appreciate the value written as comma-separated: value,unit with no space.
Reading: 0.182,kL
